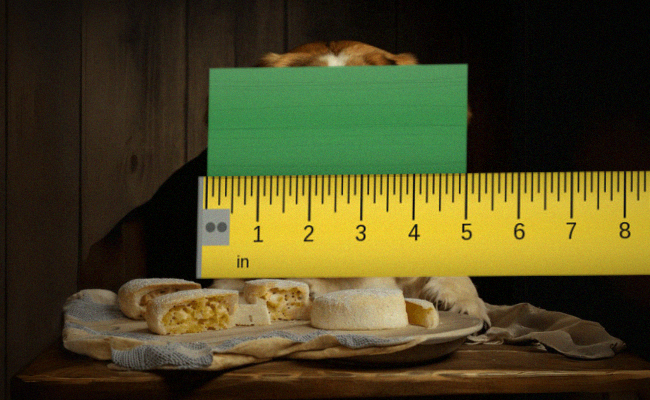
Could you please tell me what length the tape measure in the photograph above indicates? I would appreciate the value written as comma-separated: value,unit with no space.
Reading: 5,in
